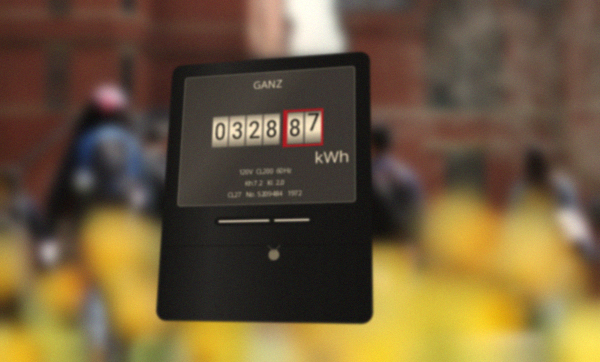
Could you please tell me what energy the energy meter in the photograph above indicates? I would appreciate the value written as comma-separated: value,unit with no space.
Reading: 328.87,kWh
